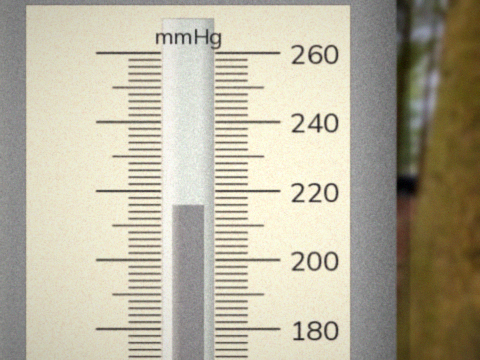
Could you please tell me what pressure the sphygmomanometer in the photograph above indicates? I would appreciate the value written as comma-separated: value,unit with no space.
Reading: 216,mmHg
